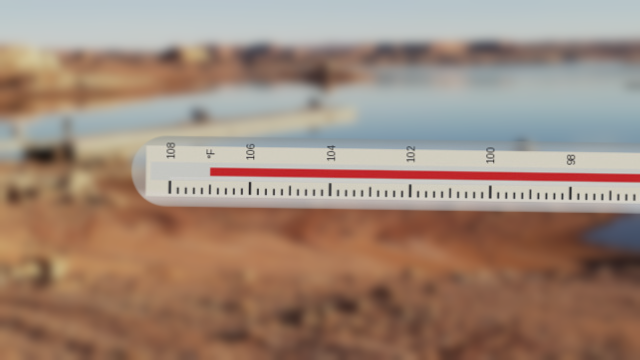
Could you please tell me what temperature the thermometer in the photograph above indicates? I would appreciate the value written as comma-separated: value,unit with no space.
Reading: 107,°F
